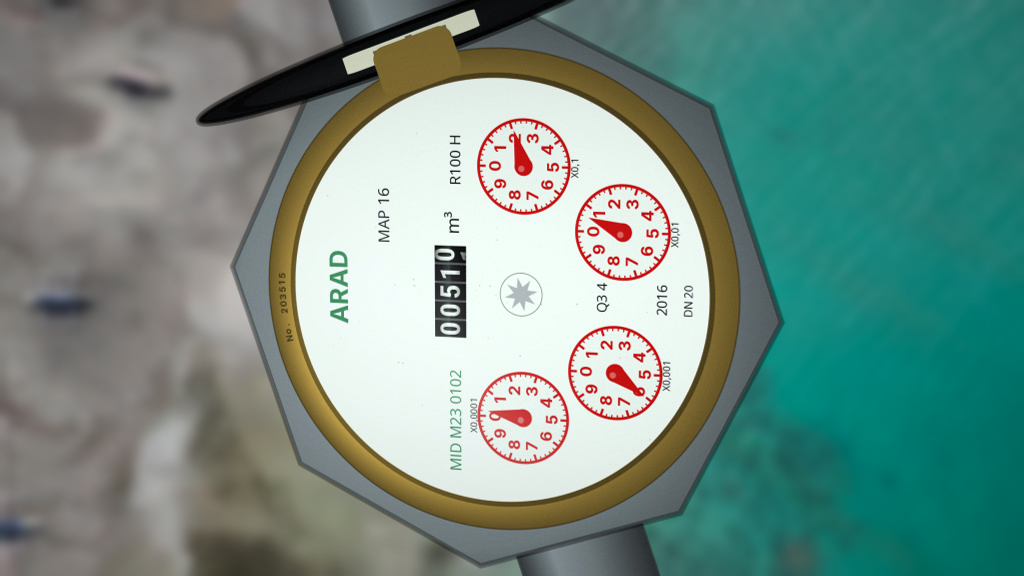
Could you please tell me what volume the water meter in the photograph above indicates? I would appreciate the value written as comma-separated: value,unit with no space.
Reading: 510.2060,m³
